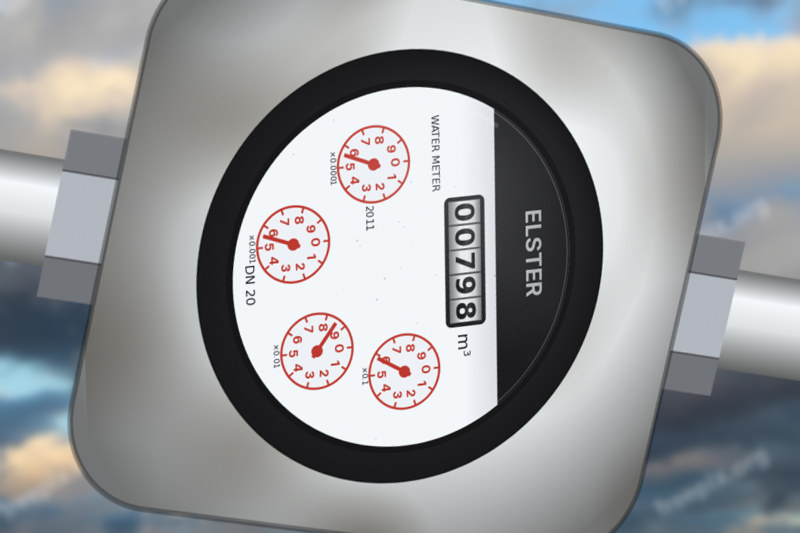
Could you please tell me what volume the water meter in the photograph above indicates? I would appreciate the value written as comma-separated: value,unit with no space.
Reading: 798.5855,m³
